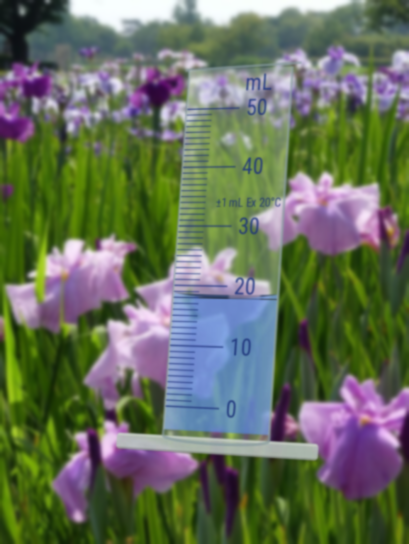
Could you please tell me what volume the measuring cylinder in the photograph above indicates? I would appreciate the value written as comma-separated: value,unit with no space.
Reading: 18,mL
